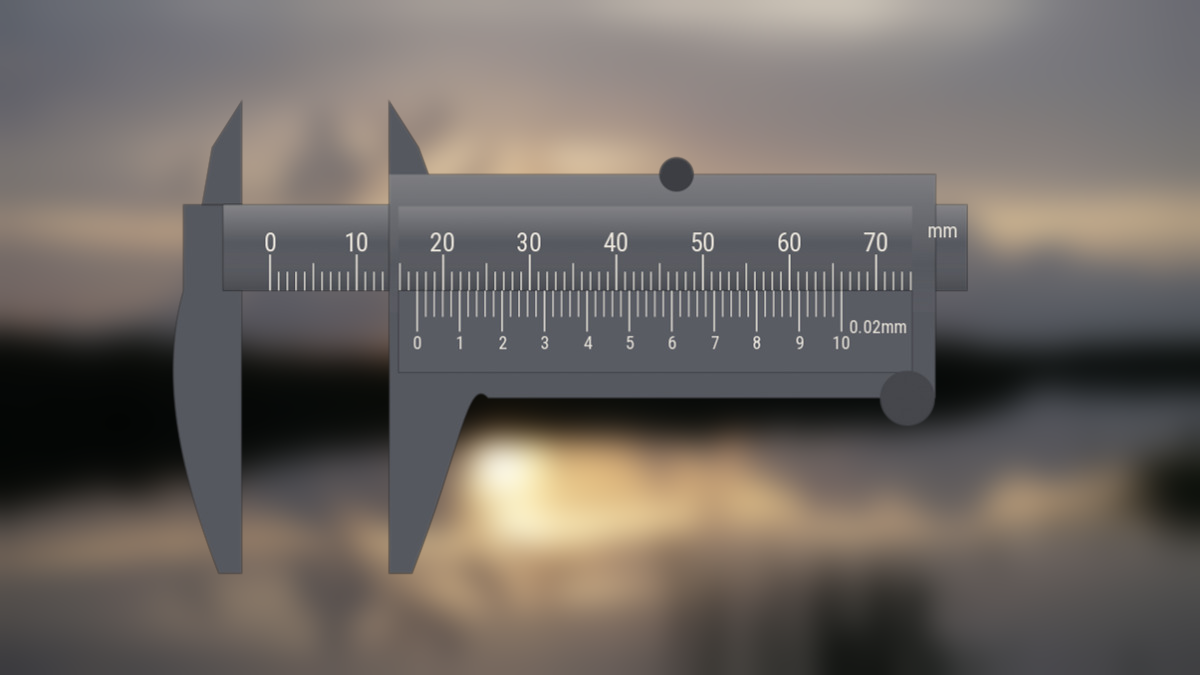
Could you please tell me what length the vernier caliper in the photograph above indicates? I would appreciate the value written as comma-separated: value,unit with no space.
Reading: 17.0,mm
